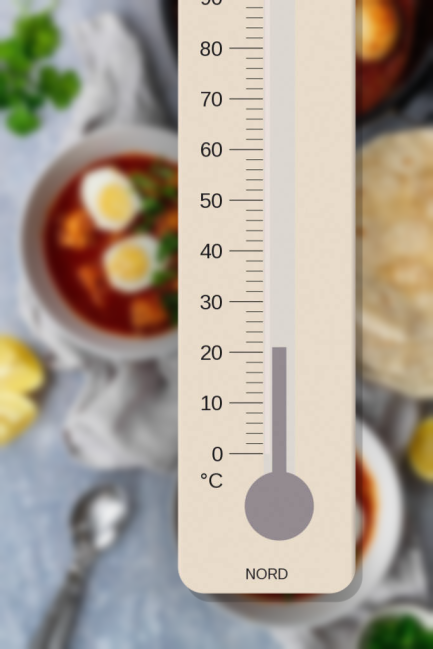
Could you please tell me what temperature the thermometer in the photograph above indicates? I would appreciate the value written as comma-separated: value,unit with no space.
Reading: 21,°C
